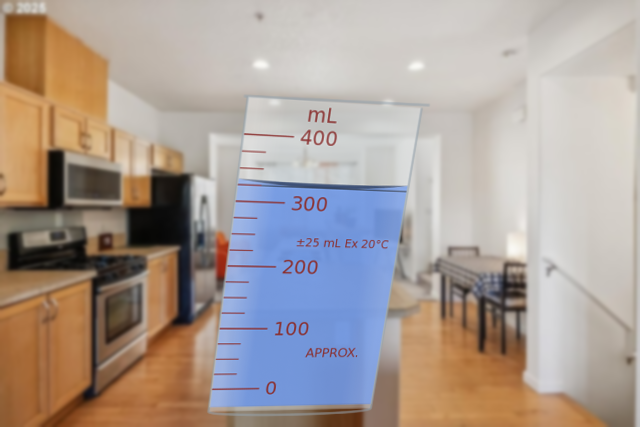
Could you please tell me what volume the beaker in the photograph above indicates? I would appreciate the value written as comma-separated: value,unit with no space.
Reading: 325,mL
